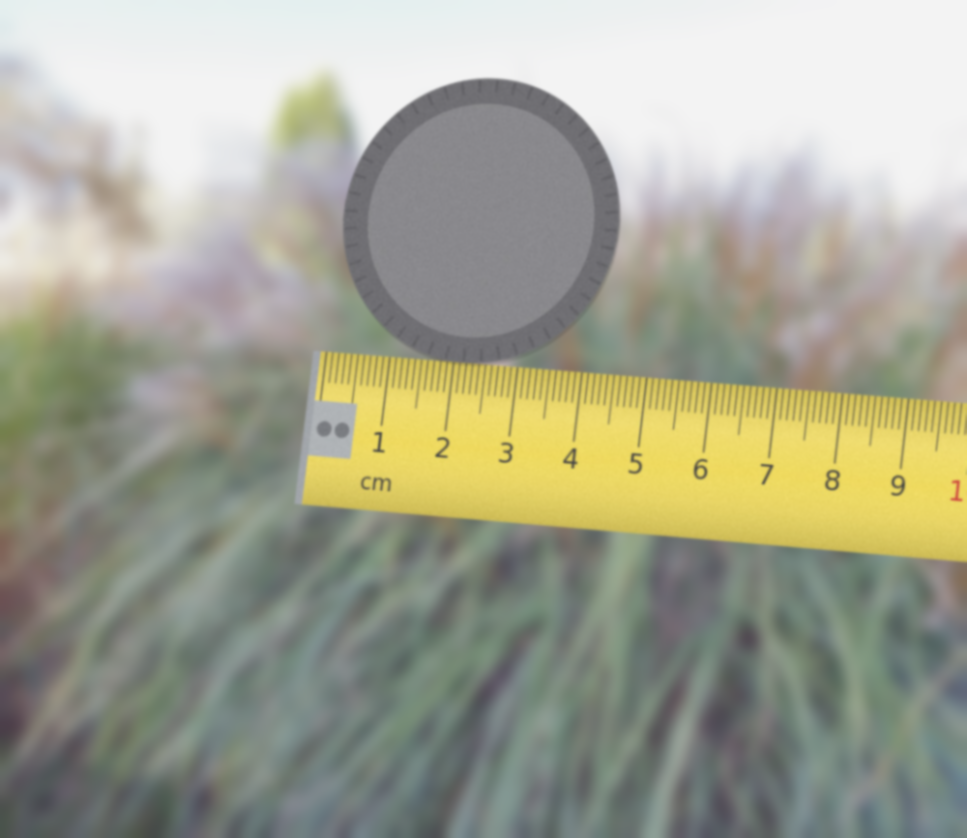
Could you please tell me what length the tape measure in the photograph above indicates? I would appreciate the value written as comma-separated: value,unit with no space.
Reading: 4.3,cm
